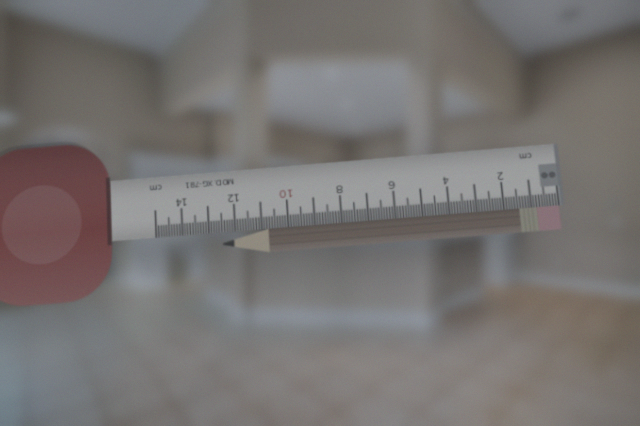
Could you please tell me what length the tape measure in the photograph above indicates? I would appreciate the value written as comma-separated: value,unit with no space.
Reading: 12.5,cm
